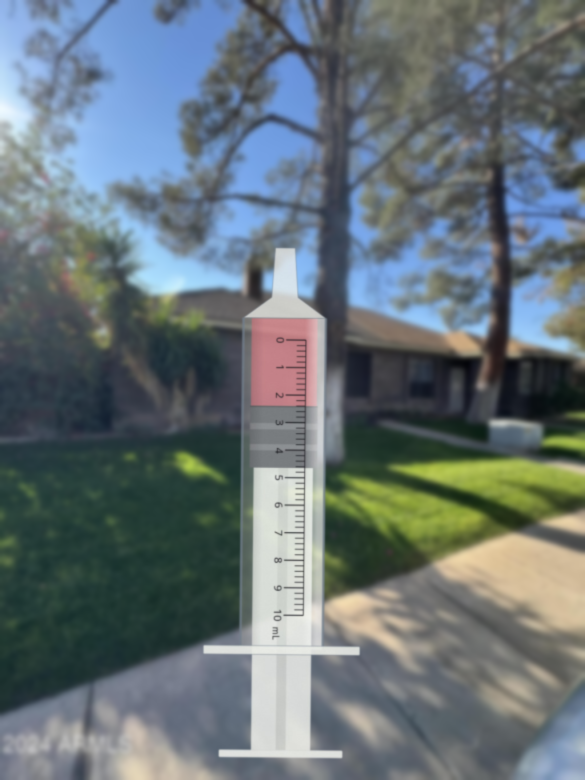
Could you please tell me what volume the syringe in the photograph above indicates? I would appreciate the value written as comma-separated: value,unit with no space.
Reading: 2.4,mL
